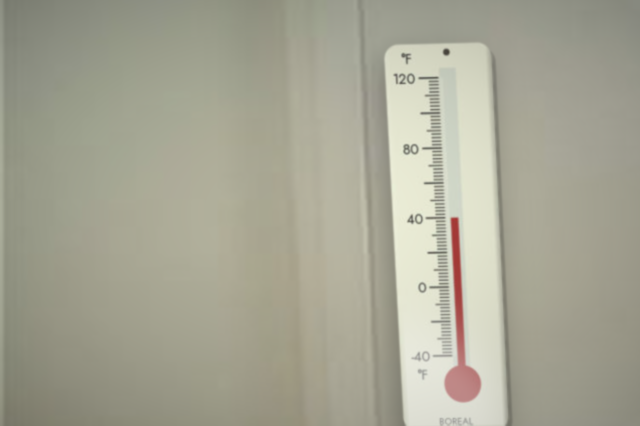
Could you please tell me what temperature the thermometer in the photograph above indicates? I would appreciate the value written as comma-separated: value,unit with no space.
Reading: 40,°F
